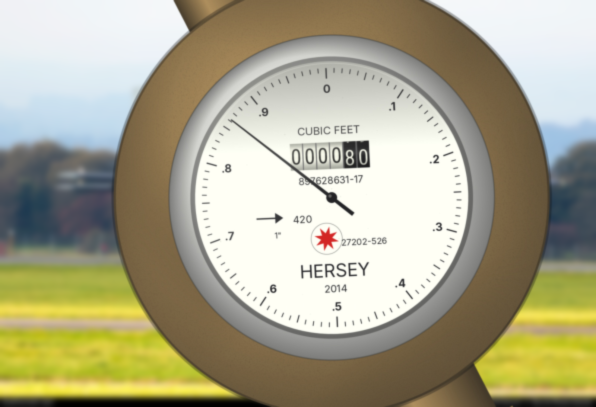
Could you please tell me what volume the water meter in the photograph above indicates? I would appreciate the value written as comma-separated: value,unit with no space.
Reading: 79.86,ft³
